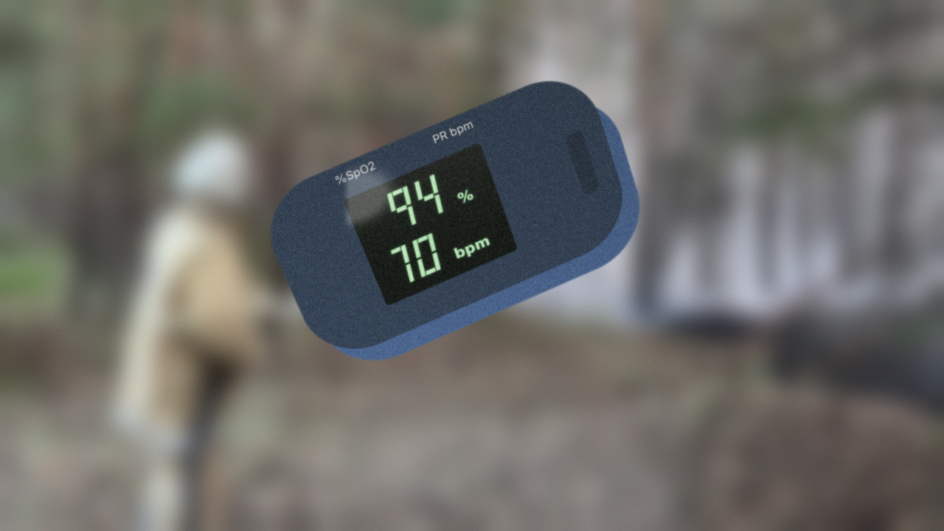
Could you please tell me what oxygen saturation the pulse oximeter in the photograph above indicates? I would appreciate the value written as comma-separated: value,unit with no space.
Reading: 94,%
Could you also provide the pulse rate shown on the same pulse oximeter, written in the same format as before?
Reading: 70,bpm
